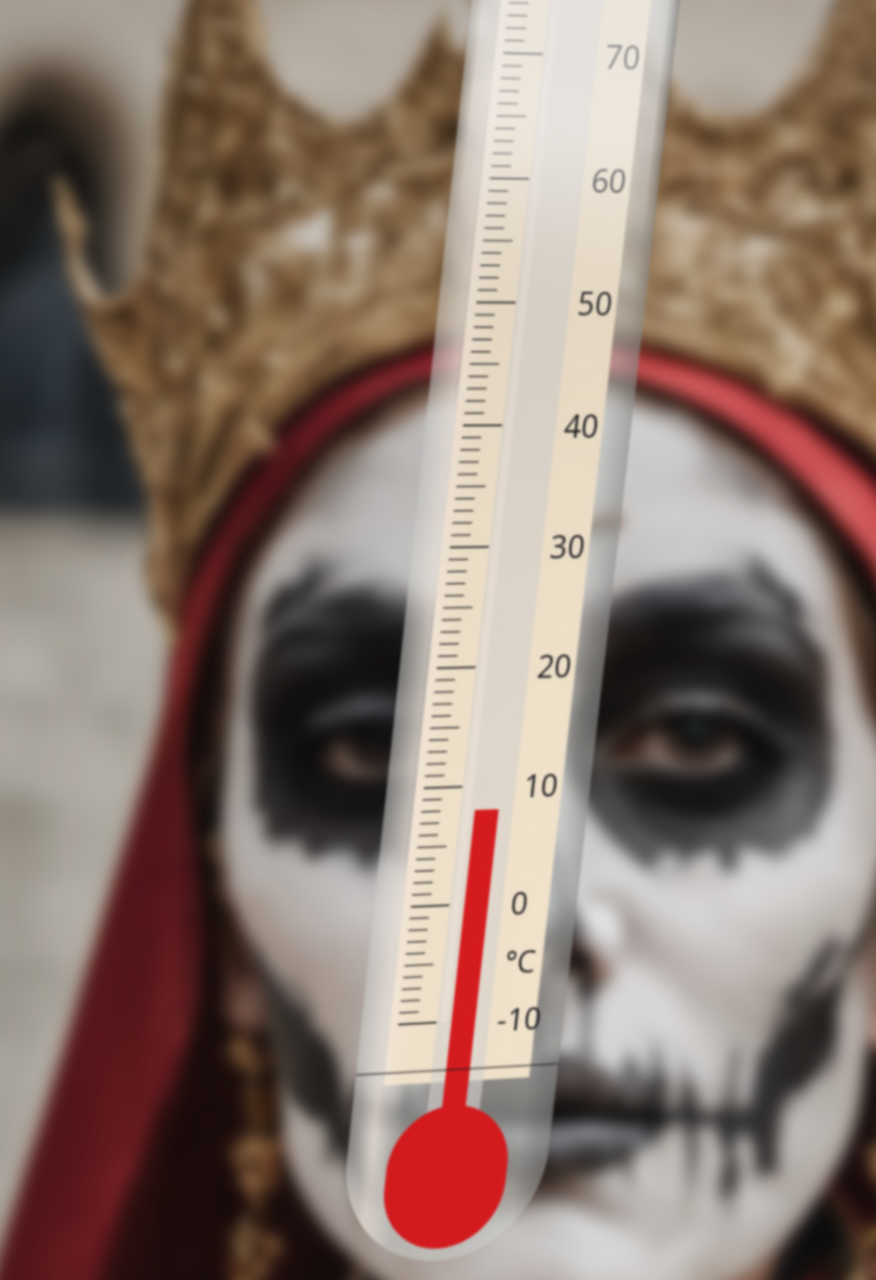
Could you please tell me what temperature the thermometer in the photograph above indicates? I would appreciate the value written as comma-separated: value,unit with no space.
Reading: 8,°C
